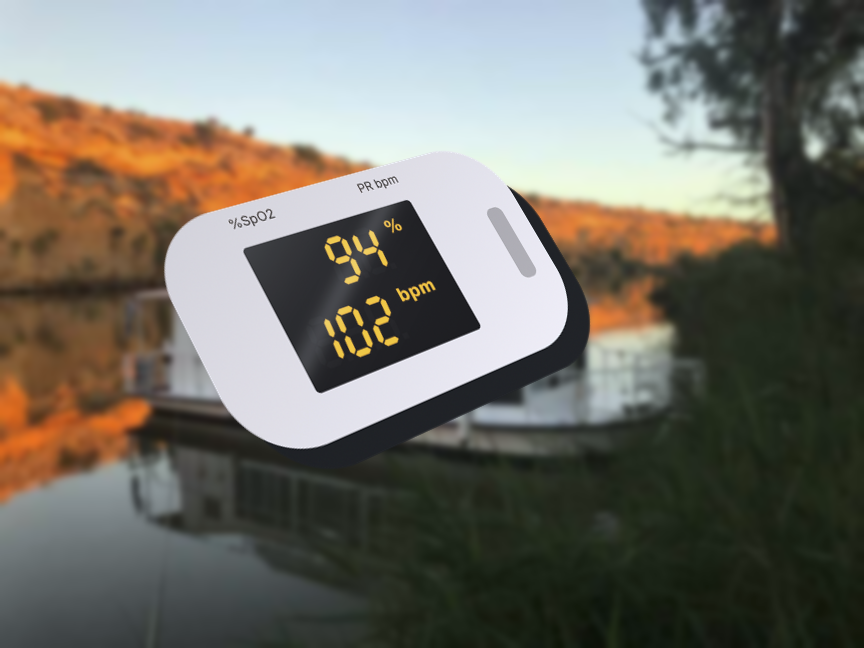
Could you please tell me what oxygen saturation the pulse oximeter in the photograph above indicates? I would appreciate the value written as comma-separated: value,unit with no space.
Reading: 94,%
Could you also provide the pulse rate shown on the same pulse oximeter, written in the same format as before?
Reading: 102,bpm
